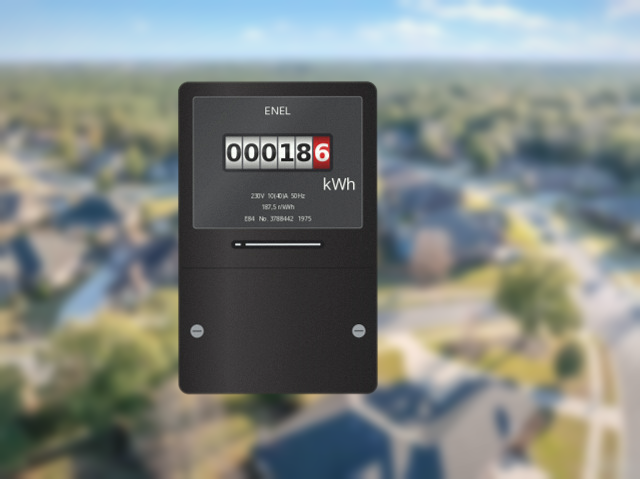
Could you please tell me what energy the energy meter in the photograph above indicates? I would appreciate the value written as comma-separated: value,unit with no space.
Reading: 18.6,kWh
